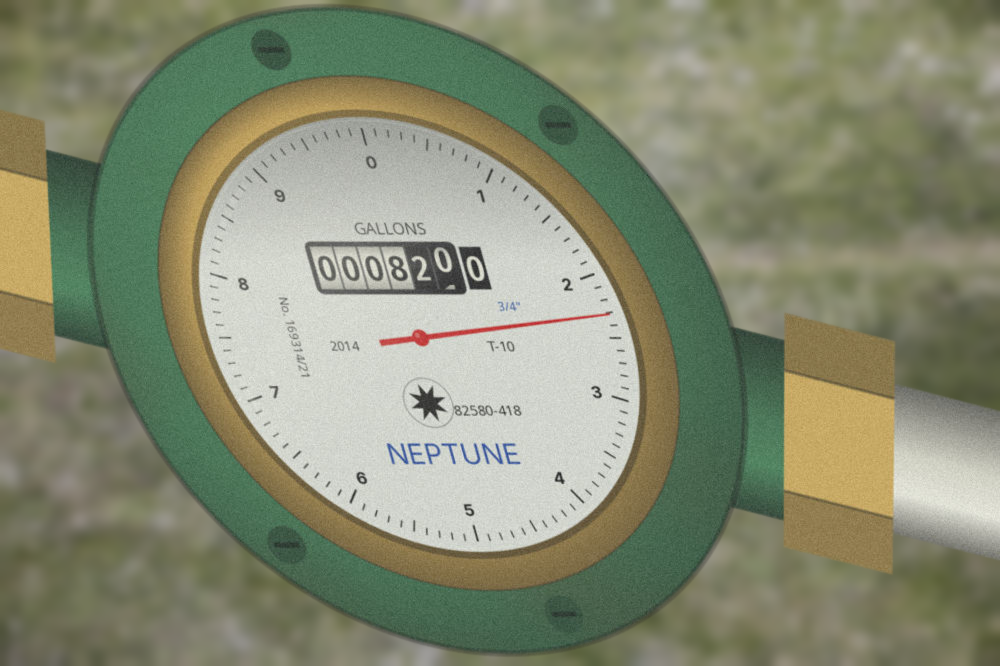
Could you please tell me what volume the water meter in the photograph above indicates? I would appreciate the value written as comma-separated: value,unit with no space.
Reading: 8202.3,gal
